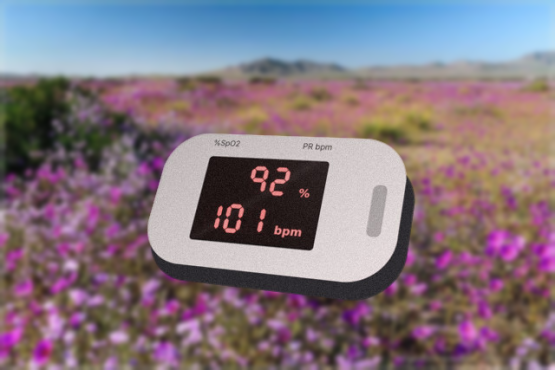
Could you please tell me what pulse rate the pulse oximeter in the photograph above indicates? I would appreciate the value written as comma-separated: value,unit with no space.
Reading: 101,bpm
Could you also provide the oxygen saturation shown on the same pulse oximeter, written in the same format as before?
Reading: 92,%
